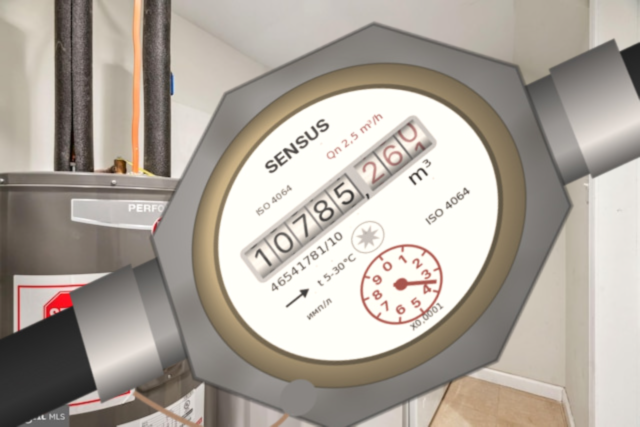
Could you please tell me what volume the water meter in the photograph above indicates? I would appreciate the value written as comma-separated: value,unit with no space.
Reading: 10785.2603,m³
